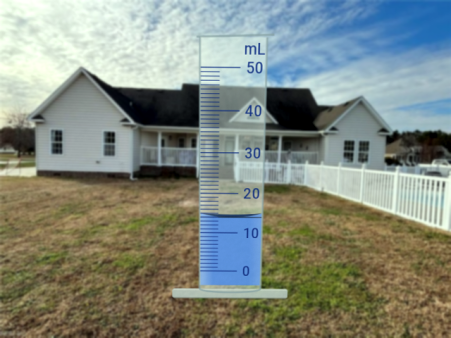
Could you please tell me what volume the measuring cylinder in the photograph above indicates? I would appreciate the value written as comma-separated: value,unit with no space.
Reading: 14,mL
